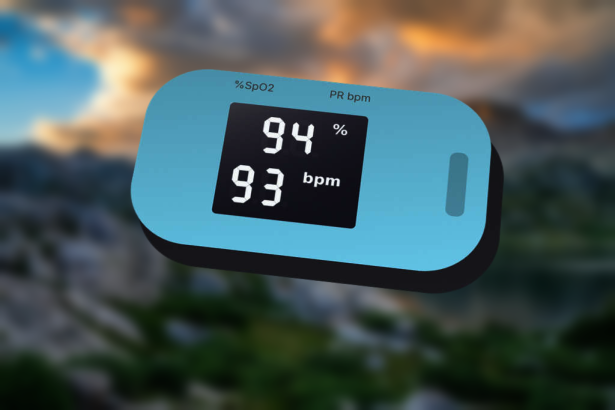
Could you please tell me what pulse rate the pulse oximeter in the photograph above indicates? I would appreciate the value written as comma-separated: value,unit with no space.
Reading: 93,bpm
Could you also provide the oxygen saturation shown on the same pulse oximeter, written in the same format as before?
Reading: 94,%
